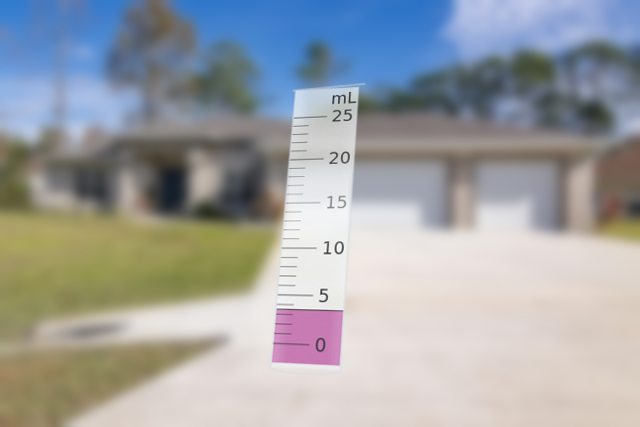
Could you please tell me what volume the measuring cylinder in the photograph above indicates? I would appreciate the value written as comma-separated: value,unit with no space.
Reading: 3.5,mL
